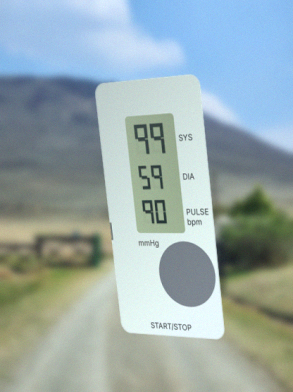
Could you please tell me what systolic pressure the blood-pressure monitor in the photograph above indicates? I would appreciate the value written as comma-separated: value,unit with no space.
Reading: 99,mmHg
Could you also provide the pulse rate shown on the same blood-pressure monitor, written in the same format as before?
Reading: 90,bpm
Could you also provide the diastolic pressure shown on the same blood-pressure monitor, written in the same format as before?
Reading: 59,mmHg
